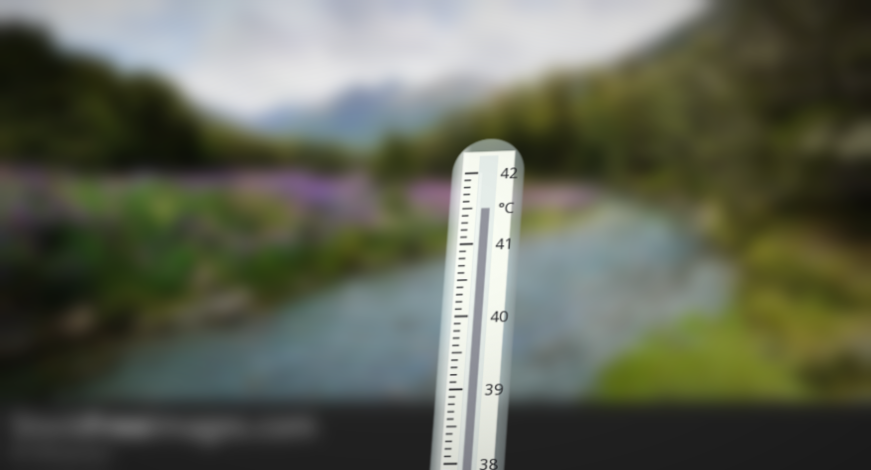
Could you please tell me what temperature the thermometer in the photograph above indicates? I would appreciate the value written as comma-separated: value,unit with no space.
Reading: 41.5,°C
